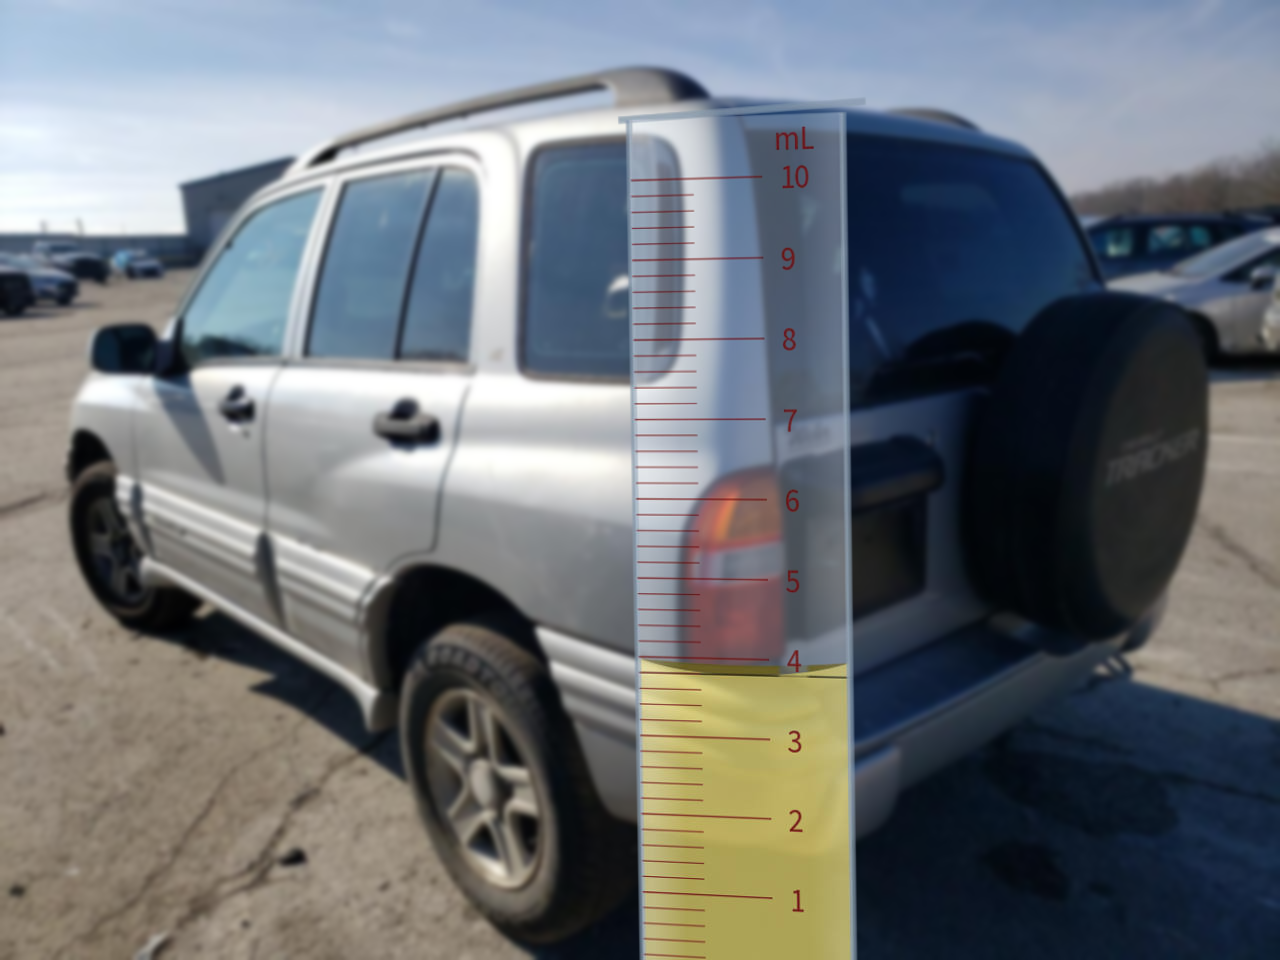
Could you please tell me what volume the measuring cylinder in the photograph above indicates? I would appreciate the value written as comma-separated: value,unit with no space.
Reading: 3.8,mL
